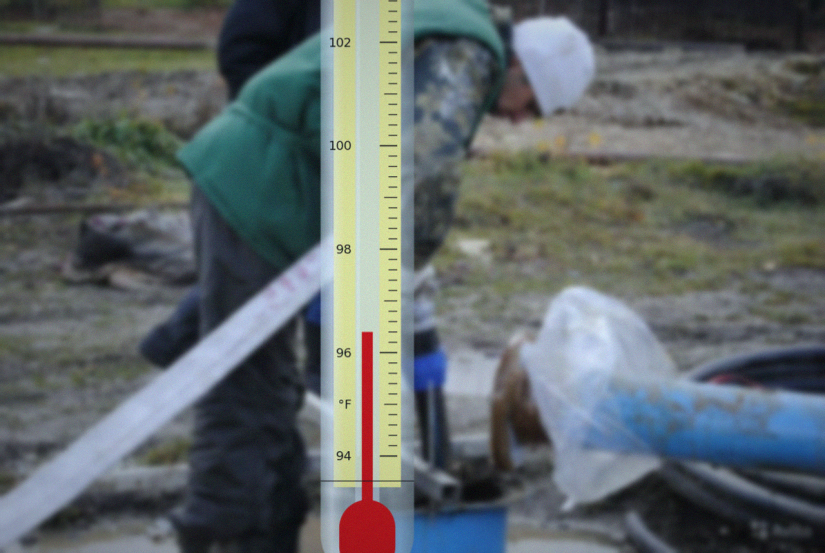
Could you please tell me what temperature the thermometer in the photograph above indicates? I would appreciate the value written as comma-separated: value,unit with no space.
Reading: 96.4,°F
